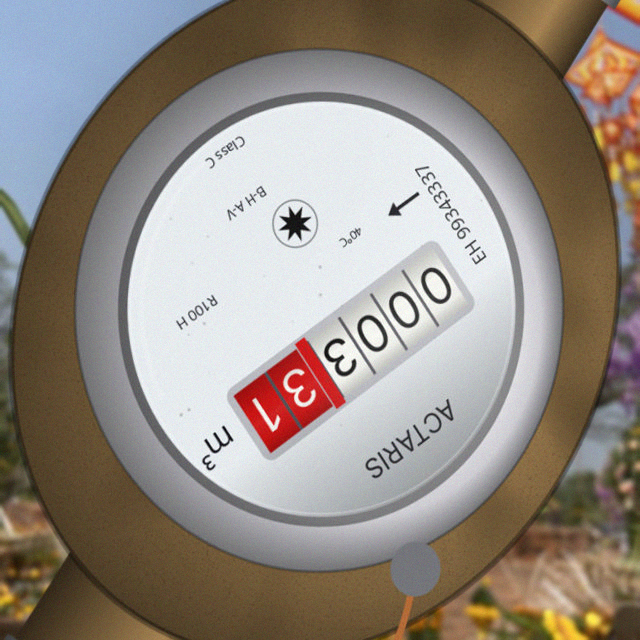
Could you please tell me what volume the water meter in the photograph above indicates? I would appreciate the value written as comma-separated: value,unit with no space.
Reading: 3.31,m³
